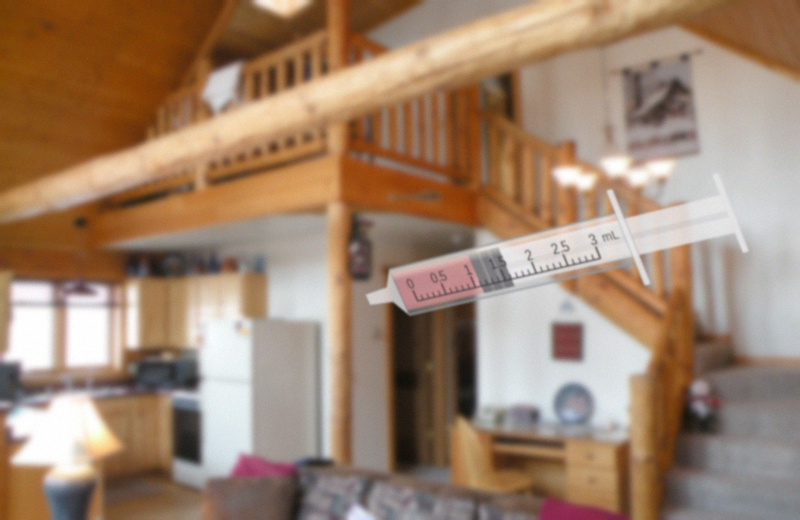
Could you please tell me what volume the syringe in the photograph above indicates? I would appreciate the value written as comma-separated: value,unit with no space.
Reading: 1.1,mL
